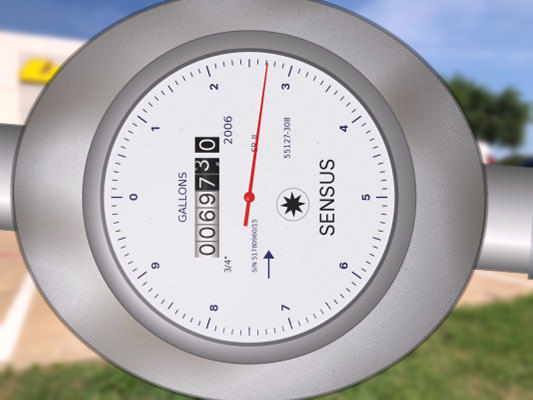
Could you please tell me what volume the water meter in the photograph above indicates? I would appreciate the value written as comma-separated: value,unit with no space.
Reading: 69732.7,gal
